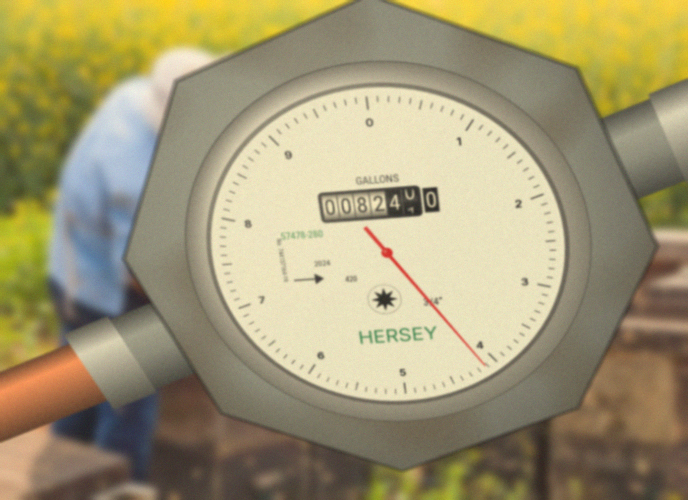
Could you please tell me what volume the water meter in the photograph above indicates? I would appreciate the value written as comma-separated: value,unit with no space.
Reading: 82404.1,gal
